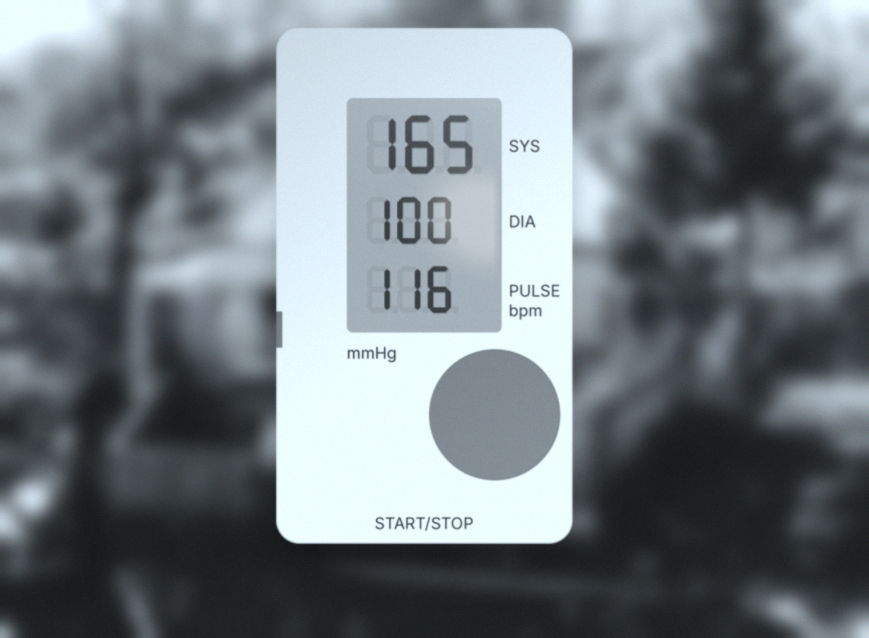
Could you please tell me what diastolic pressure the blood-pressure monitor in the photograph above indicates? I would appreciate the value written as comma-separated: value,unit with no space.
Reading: 100,mmHg
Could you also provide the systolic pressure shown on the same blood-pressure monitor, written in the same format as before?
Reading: 165,mmHg
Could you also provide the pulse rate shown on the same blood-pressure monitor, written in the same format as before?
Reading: 116,bpm
